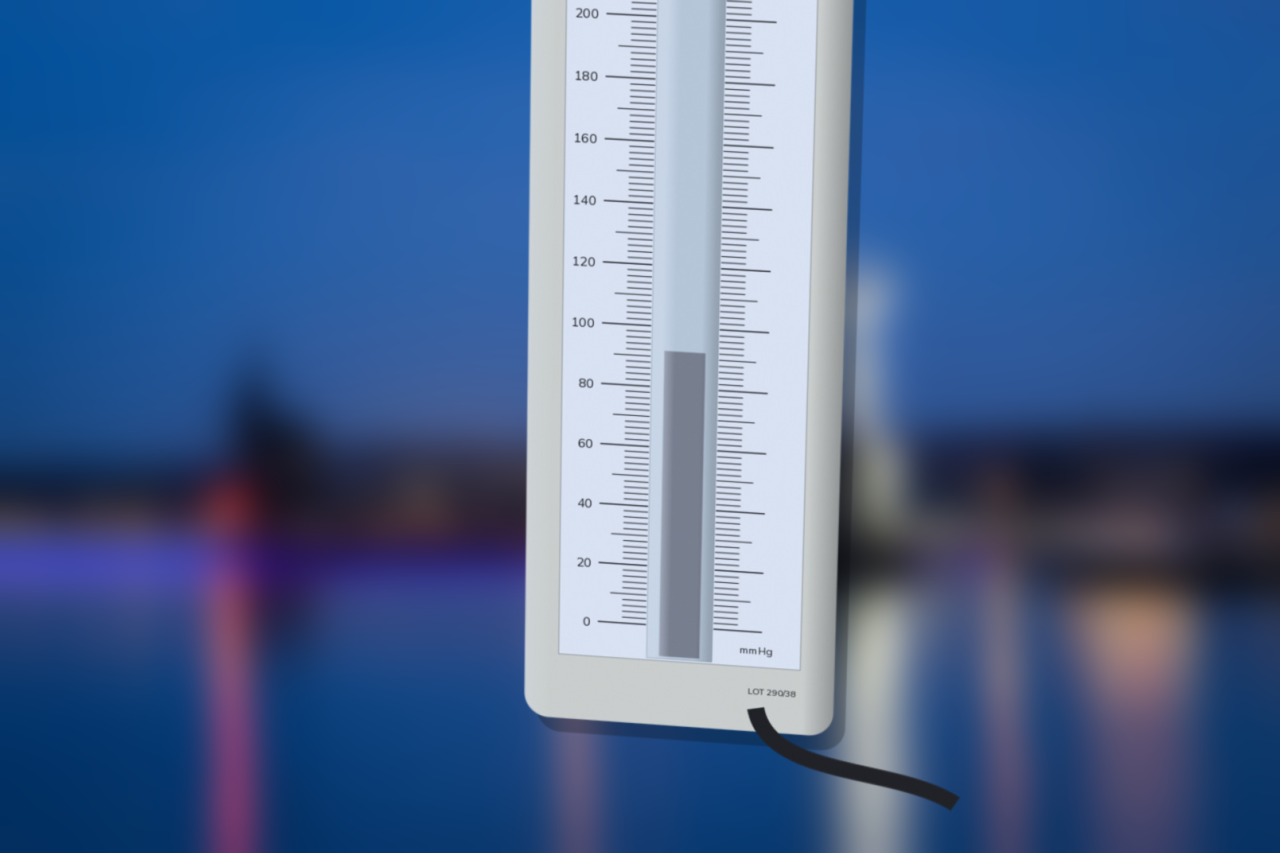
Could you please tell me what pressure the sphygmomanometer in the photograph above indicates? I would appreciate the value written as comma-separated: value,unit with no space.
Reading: 92,mmHg
